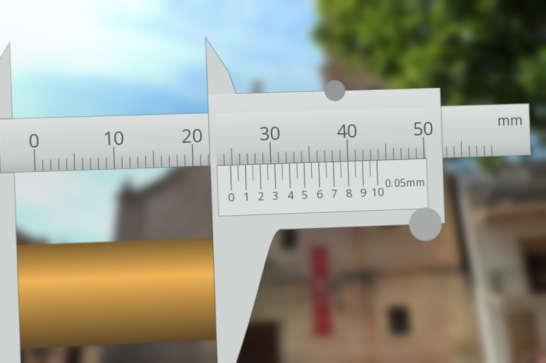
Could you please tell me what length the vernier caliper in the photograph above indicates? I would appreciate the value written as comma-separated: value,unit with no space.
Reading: 24.8,mm
